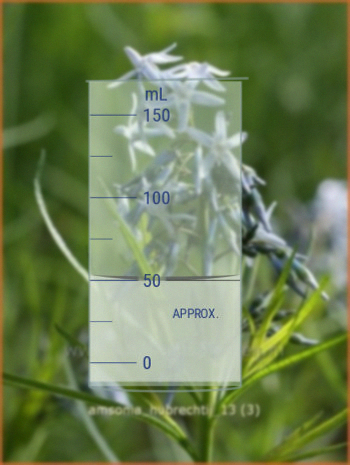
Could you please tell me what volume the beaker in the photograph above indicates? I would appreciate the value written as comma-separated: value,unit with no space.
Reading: 50,mL
